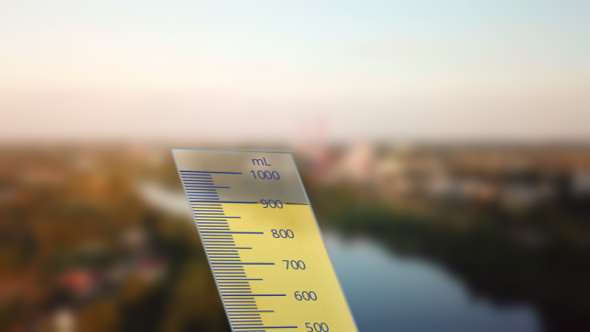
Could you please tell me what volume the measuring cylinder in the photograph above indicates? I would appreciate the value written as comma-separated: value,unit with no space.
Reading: 900,mL
